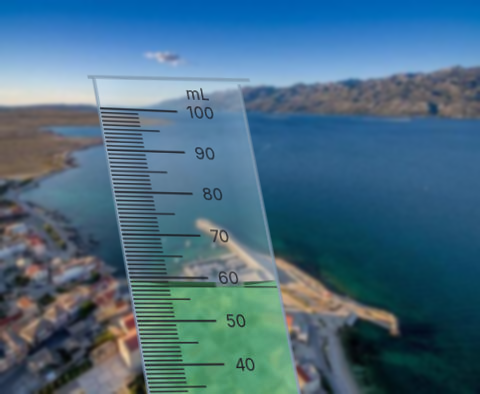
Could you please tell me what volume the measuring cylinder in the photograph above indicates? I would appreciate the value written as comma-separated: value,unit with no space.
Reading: 58,mL
